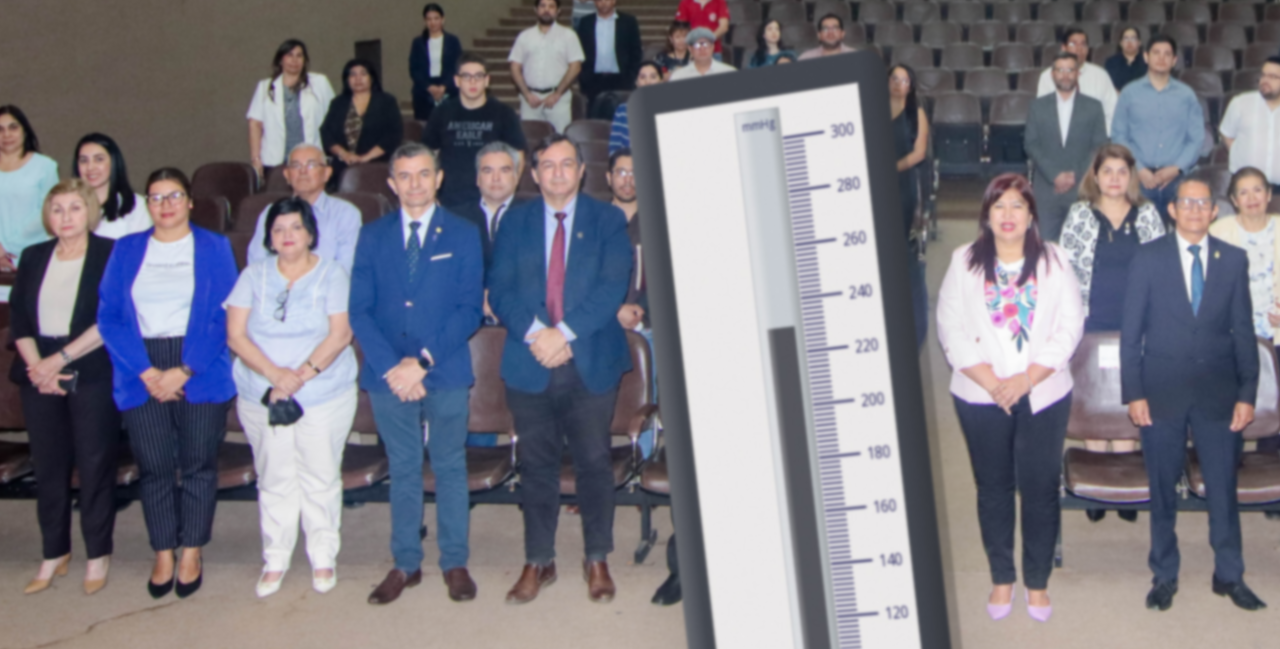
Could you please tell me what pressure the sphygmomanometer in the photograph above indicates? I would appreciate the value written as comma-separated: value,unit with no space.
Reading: 230,mmHg
